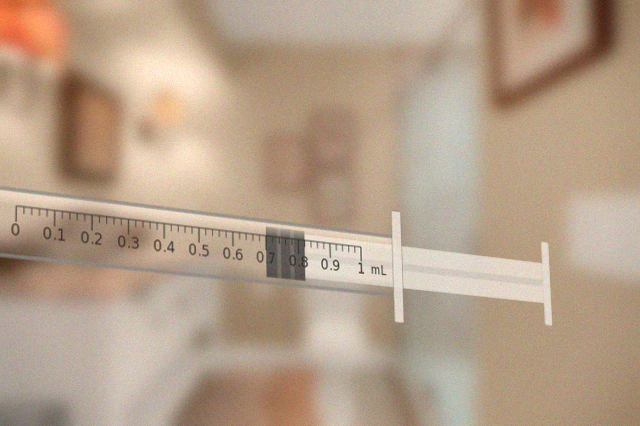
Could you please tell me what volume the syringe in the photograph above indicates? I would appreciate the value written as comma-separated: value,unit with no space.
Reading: 0.7,mL
